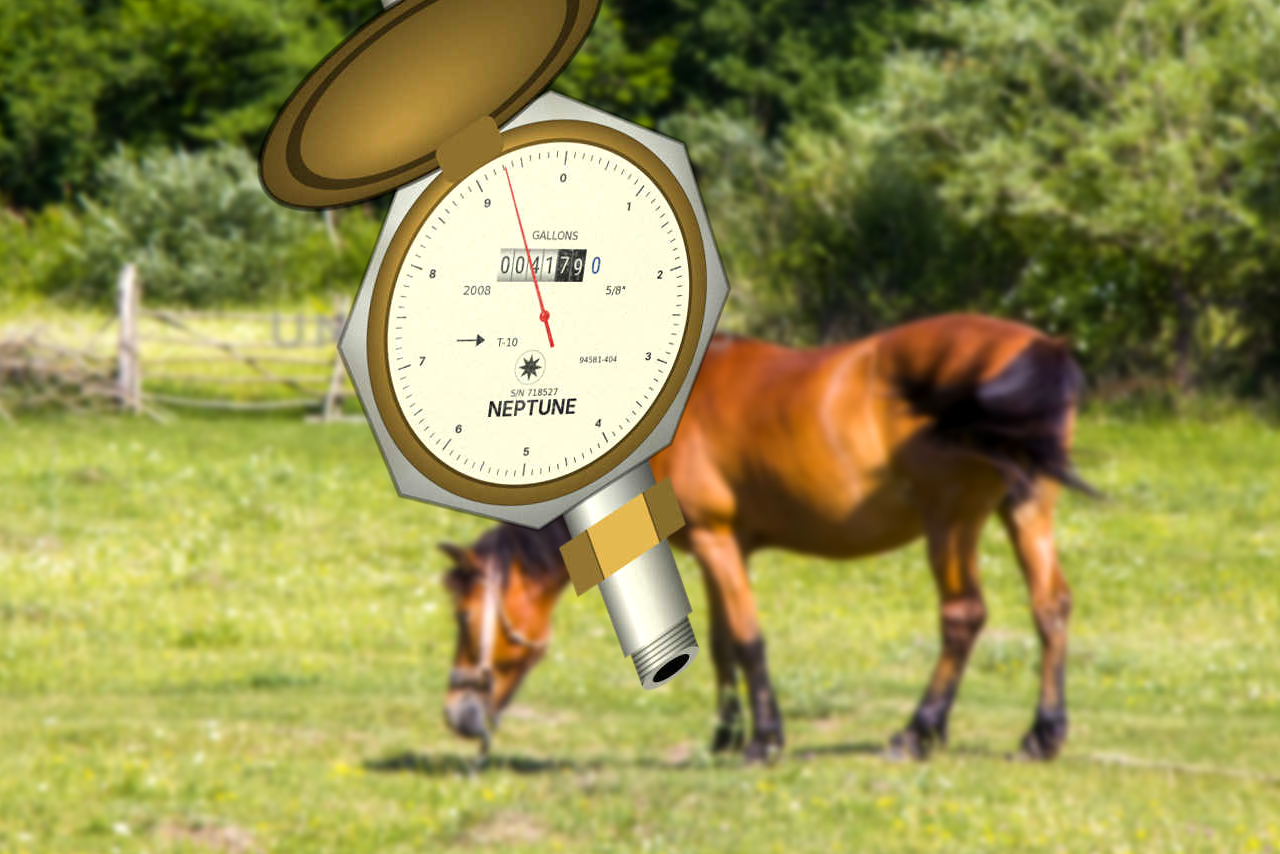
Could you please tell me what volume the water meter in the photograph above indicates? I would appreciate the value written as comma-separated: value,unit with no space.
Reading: 41789.3,gal
